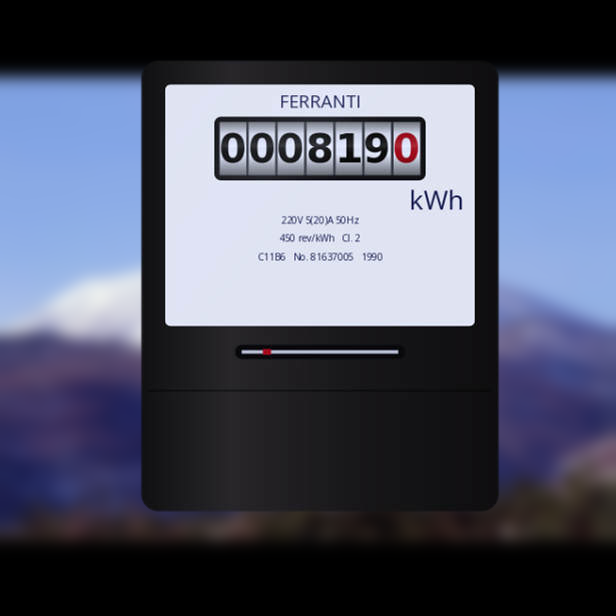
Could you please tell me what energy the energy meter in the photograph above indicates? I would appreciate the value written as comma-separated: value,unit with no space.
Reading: 819.0,kWh
